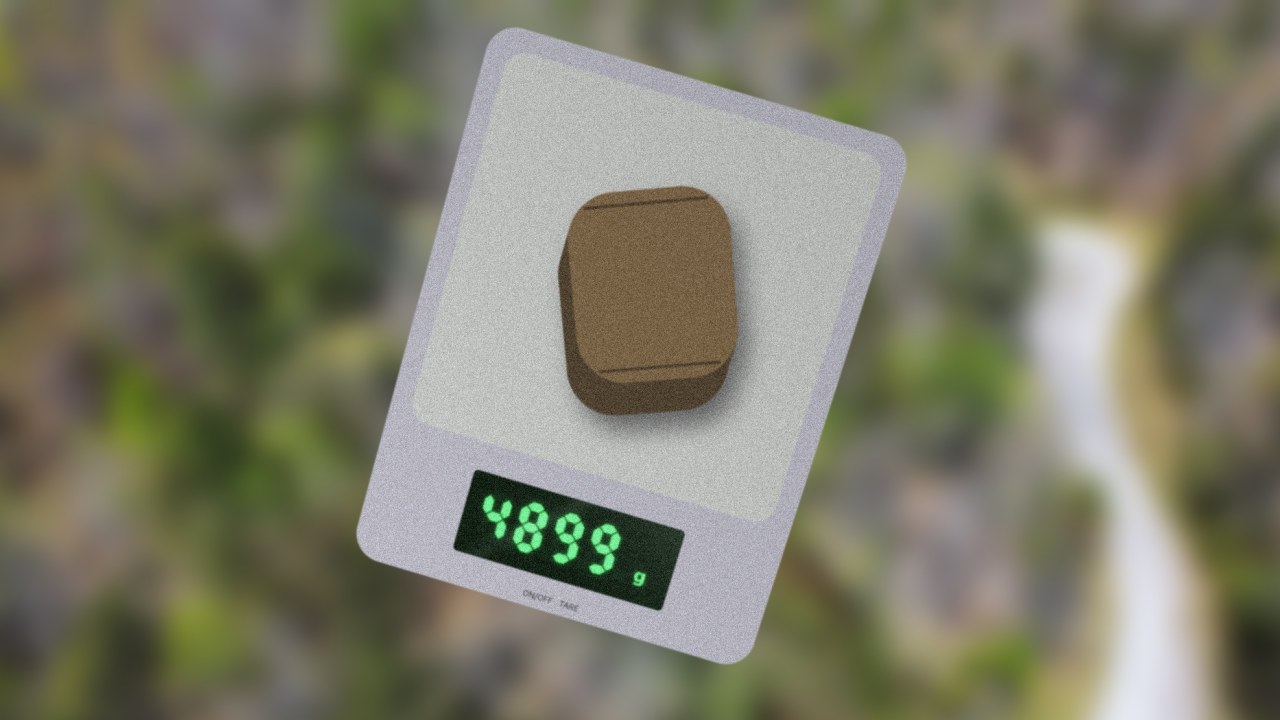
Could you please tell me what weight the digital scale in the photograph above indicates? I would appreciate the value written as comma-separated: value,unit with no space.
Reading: 4899,g
